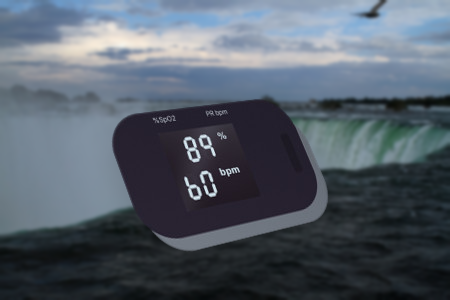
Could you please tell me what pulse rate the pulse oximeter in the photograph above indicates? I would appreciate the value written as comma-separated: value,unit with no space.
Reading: 60,bpm
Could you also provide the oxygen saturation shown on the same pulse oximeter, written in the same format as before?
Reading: 89,%
